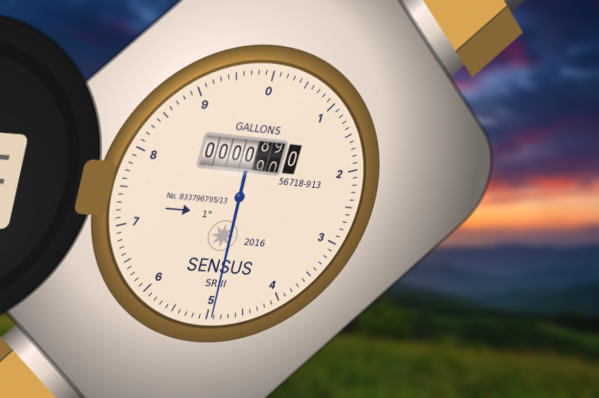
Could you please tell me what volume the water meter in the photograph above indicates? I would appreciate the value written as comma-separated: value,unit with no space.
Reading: 894.9,gal
